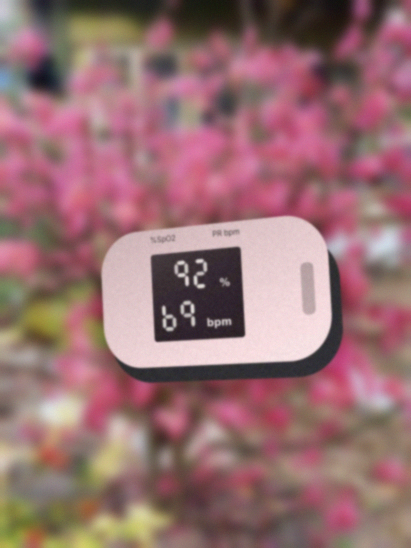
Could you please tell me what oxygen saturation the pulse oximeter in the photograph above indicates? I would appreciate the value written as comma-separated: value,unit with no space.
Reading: 92,%
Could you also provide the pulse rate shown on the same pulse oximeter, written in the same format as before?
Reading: 69,bpm
